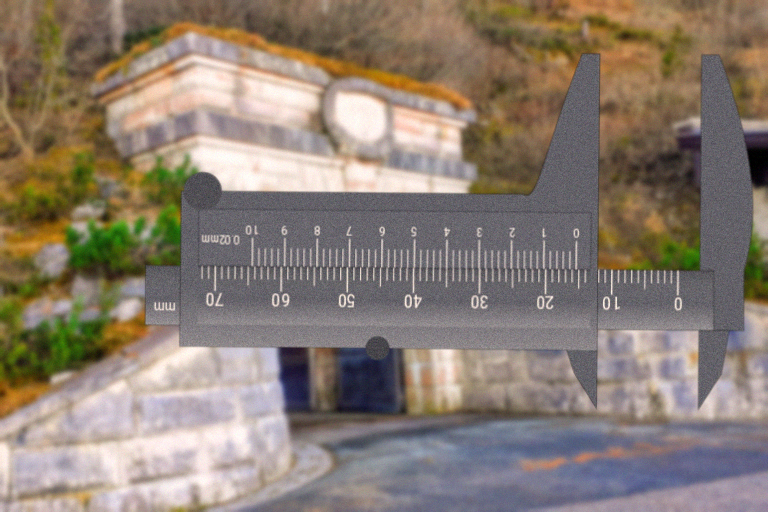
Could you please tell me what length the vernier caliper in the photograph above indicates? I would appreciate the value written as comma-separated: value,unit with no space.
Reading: 15.4,mm
